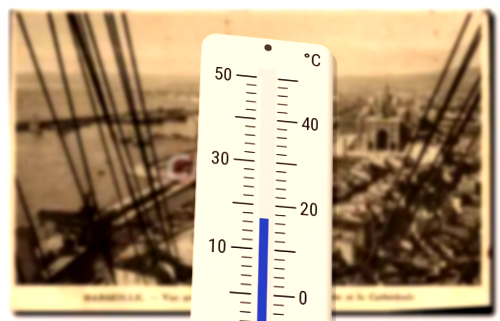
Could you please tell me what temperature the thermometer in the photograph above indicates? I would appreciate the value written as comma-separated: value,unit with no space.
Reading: 17,°C
